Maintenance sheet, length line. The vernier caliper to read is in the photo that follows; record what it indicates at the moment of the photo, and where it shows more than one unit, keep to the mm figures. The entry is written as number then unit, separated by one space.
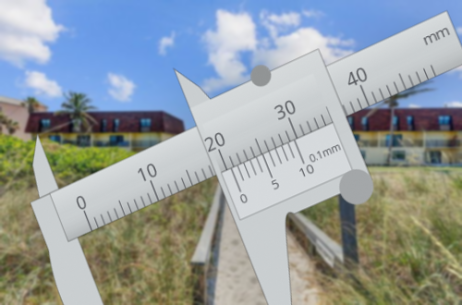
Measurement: 20.6 mm
